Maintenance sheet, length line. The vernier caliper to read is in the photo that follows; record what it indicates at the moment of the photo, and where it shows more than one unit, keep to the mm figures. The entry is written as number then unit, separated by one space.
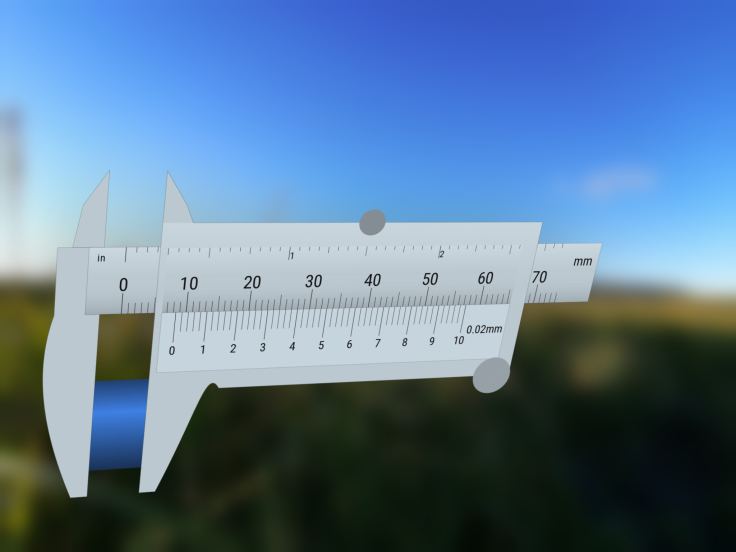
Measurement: 8.4 mm
